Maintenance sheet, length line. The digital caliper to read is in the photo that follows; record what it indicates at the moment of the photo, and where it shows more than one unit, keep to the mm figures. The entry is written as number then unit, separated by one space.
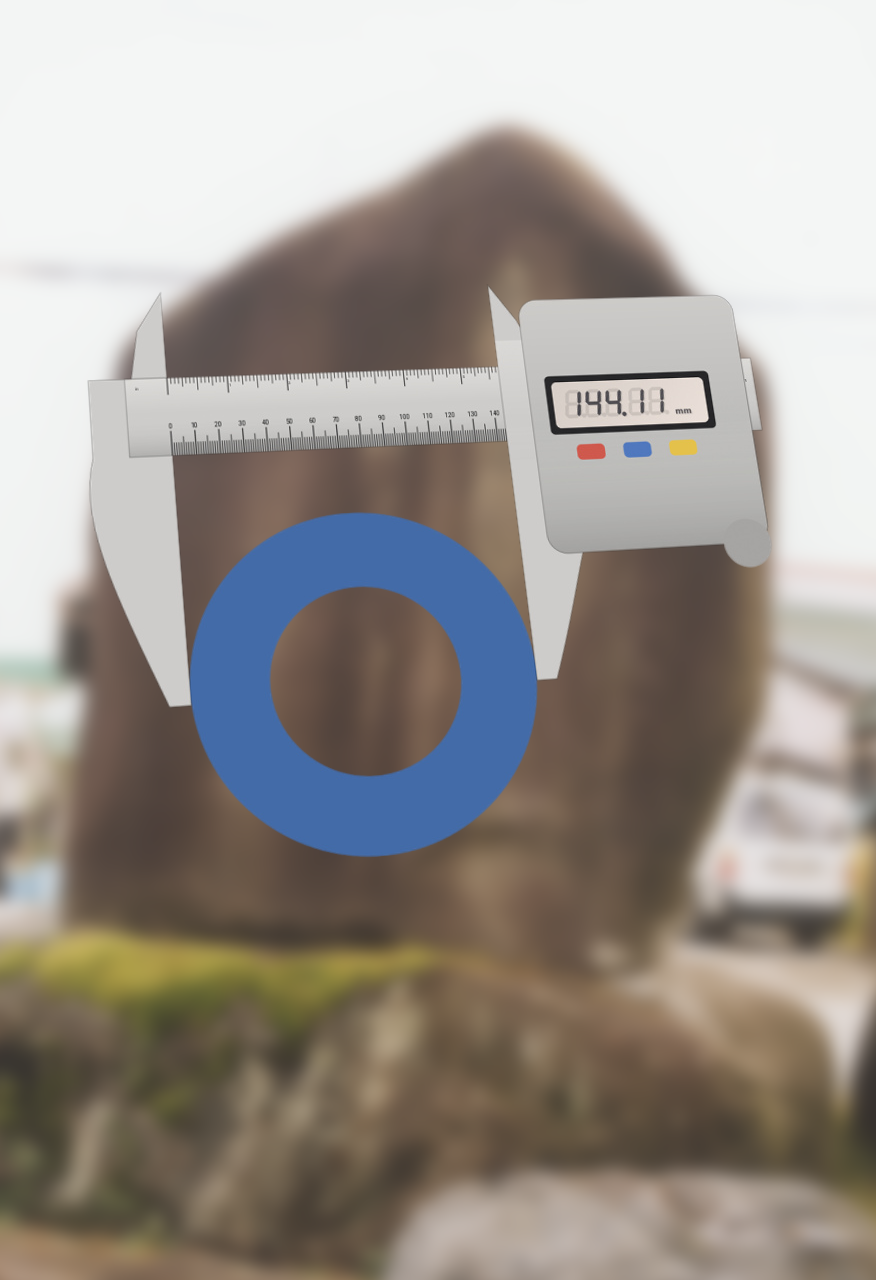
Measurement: 144.11 mm
